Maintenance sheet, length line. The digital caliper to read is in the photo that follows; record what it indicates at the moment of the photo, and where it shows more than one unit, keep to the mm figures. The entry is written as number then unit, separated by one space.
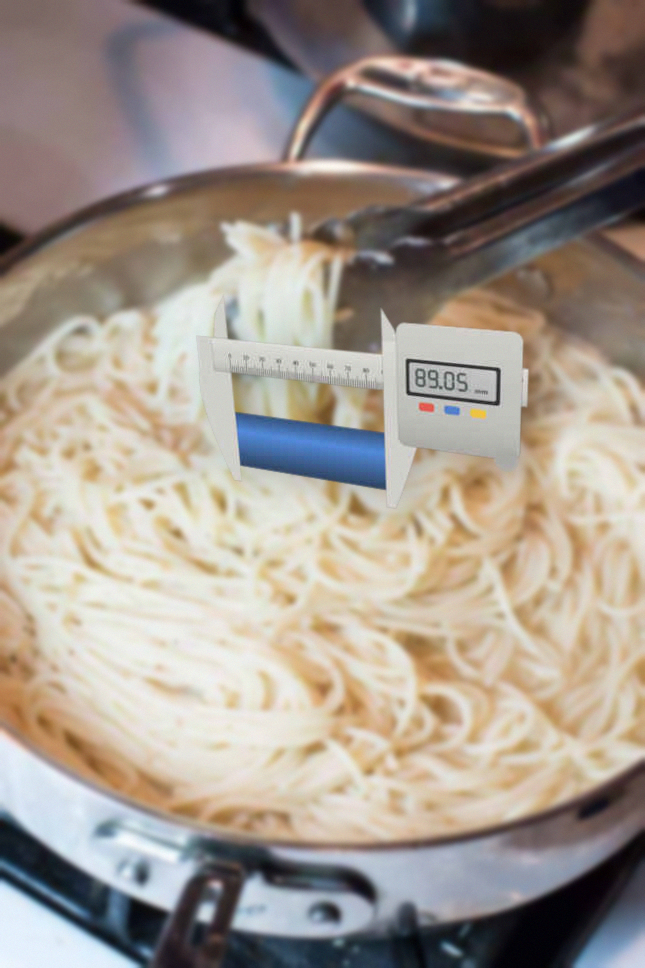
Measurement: 89.05 mm
